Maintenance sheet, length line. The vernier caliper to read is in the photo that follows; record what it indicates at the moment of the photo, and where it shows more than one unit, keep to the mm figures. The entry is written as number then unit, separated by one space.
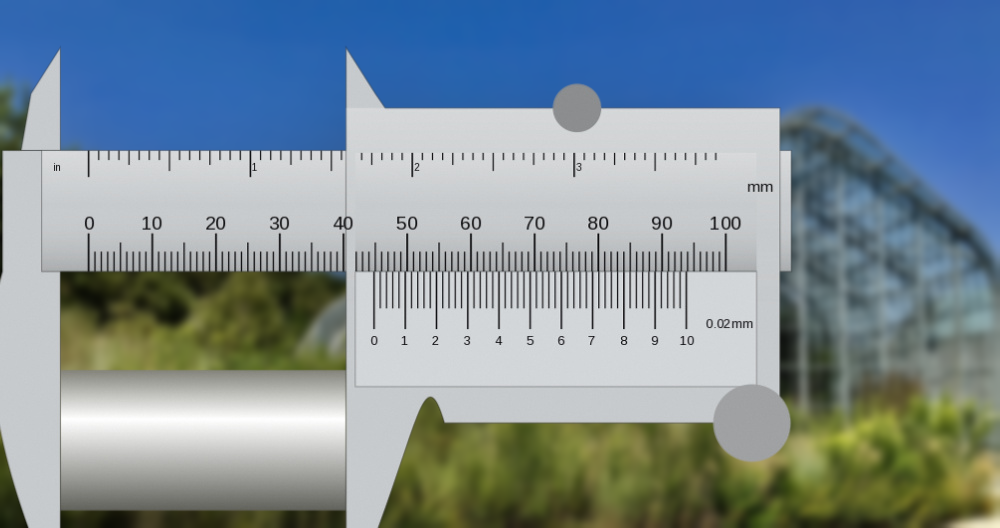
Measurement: 44.8 mm
